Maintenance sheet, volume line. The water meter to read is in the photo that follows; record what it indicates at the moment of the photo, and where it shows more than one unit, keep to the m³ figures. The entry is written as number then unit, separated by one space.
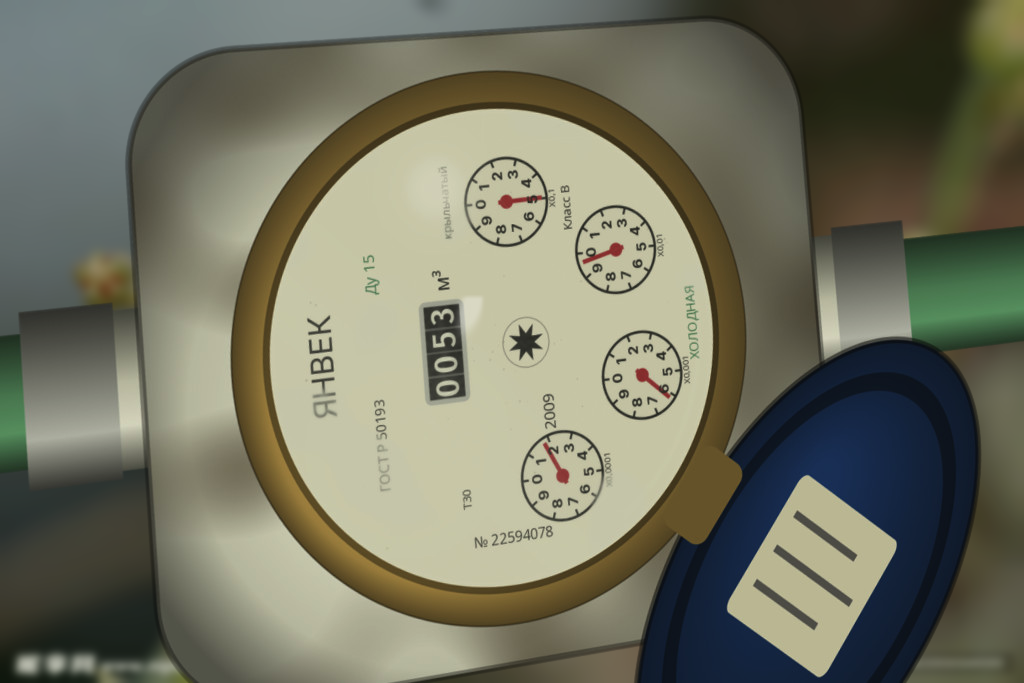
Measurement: 53.4961 m³
